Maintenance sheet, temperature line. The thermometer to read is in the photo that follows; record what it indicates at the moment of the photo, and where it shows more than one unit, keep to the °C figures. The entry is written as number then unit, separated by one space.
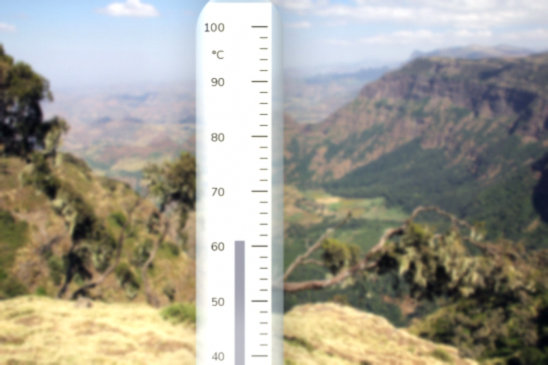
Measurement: 61 °C
